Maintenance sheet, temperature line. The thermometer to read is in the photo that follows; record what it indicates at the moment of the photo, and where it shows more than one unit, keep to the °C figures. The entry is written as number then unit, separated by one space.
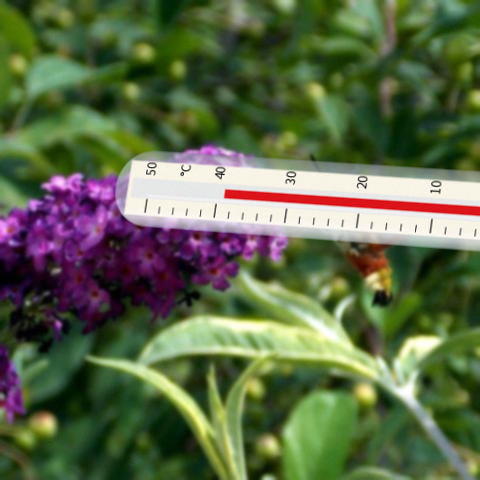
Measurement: 39 °C
